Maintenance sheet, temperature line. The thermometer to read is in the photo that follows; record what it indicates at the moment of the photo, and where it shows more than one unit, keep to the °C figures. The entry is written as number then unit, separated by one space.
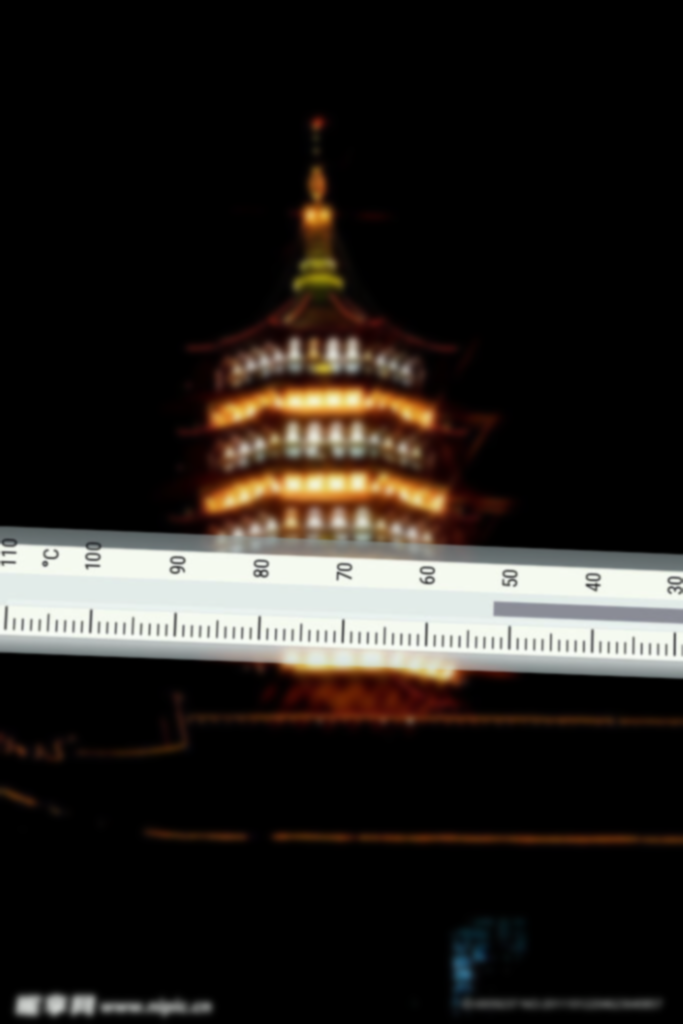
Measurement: 52 °C
